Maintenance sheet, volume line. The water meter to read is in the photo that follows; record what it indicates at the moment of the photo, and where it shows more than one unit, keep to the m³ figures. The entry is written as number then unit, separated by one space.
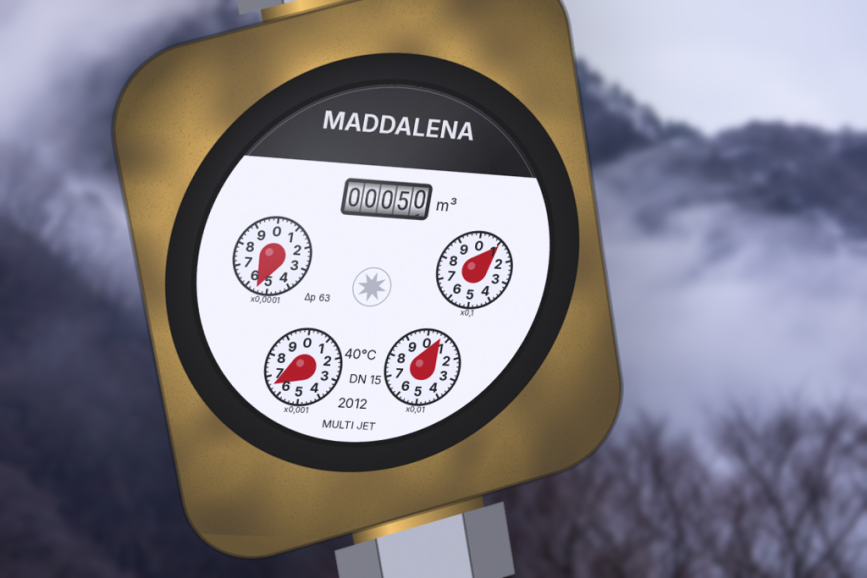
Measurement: 50.1065 m³
